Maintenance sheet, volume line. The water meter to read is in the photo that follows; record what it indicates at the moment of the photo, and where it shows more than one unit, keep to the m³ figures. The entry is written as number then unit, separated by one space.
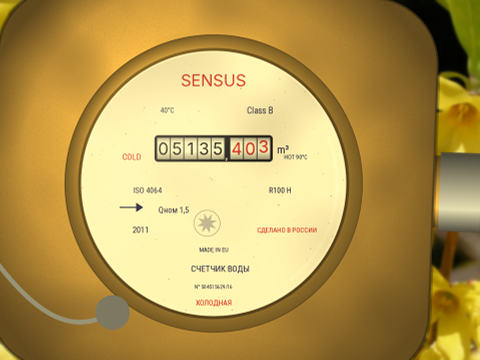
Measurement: 5135.403 m³
